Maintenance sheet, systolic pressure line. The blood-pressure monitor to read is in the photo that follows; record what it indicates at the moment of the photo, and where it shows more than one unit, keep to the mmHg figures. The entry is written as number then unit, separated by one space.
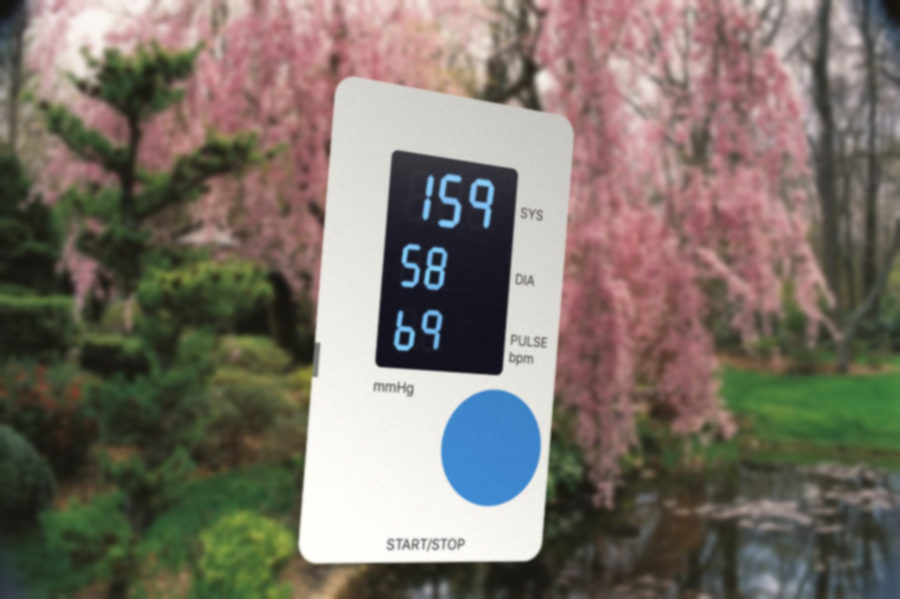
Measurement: 159 mmHg
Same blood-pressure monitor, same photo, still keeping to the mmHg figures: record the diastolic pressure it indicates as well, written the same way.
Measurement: 58 mmHg
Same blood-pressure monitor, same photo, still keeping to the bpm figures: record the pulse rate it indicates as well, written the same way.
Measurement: 69 bpm
